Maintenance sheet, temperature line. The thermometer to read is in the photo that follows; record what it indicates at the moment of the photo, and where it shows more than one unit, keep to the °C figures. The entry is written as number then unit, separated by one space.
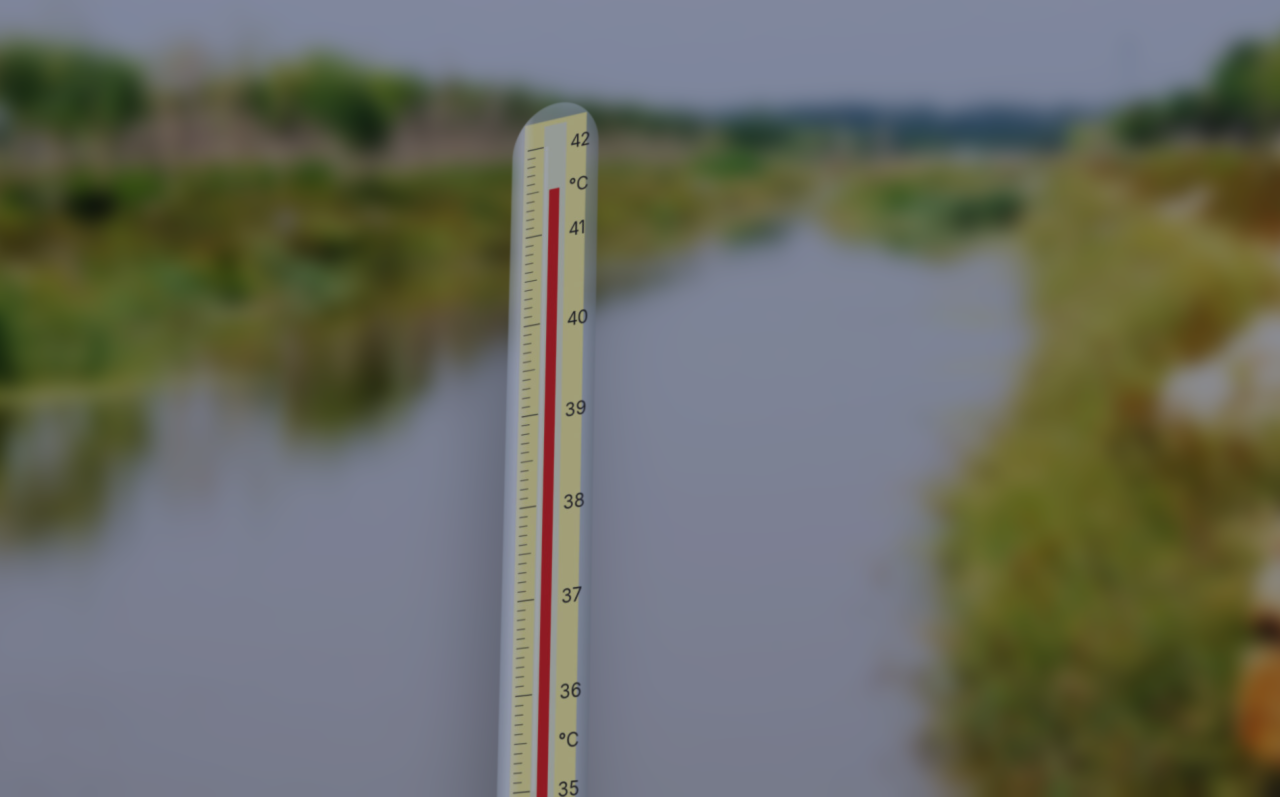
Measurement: 41.5 °C
